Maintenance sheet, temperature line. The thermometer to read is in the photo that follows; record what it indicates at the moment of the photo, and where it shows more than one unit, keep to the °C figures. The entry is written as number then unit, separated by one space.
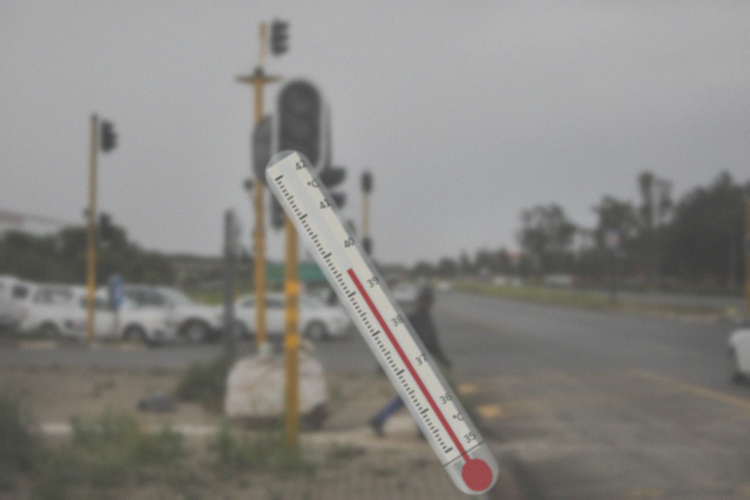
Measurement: 39.5 °C
